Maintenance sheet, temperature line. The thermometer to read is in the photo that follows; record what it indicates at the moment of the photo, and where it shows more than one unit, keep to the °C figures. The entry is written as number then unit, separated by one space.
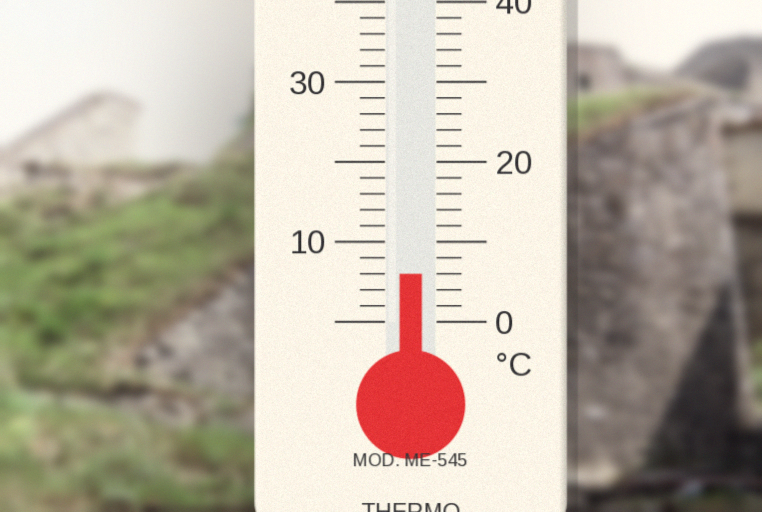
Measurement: 6 °C
